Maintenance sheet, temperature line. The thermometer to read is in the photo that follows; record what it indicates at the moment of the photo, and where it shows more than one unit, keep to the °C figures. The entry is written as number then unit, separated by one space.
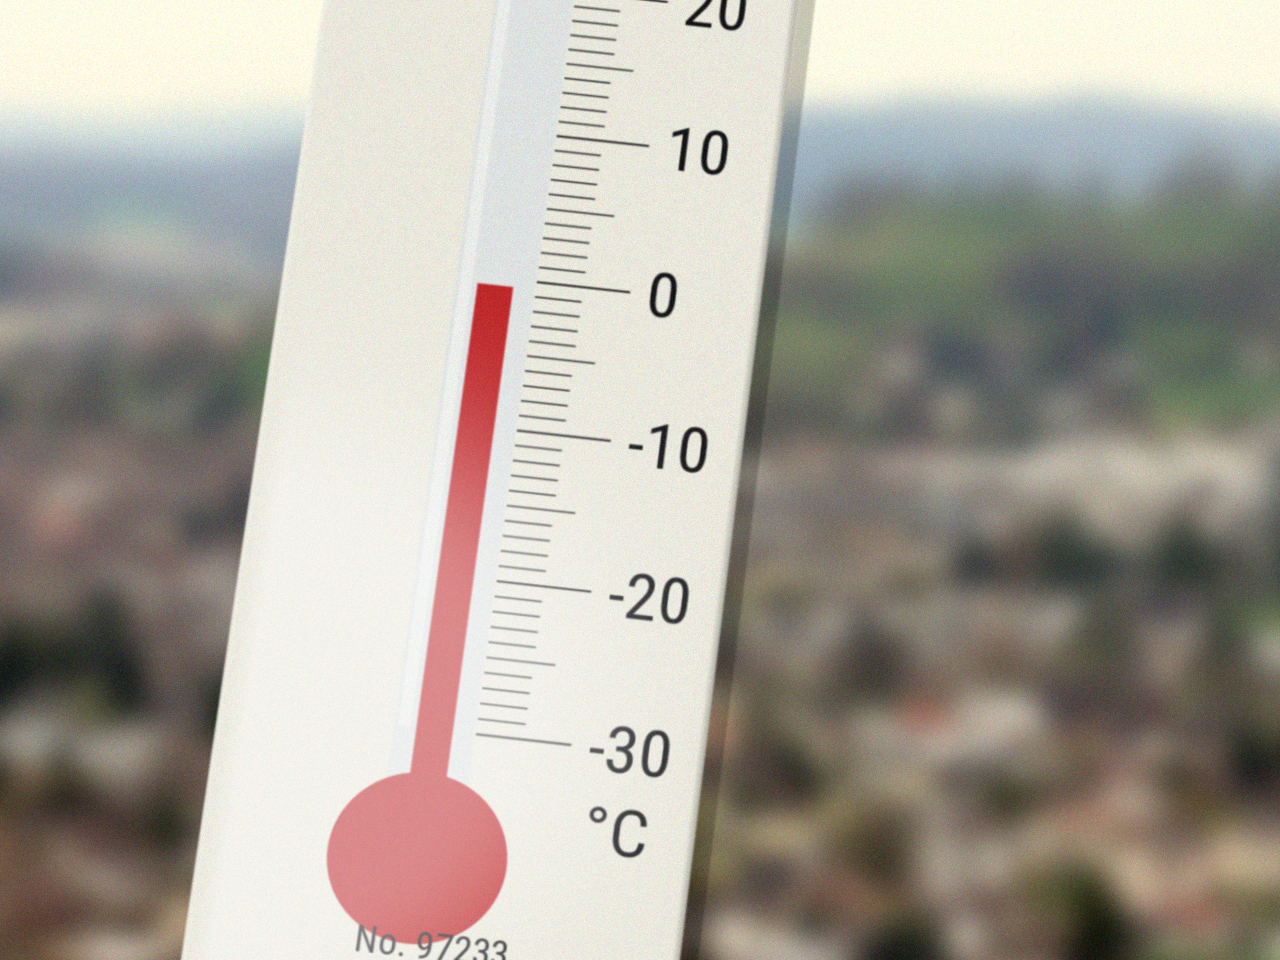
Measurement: -0.5 °C
